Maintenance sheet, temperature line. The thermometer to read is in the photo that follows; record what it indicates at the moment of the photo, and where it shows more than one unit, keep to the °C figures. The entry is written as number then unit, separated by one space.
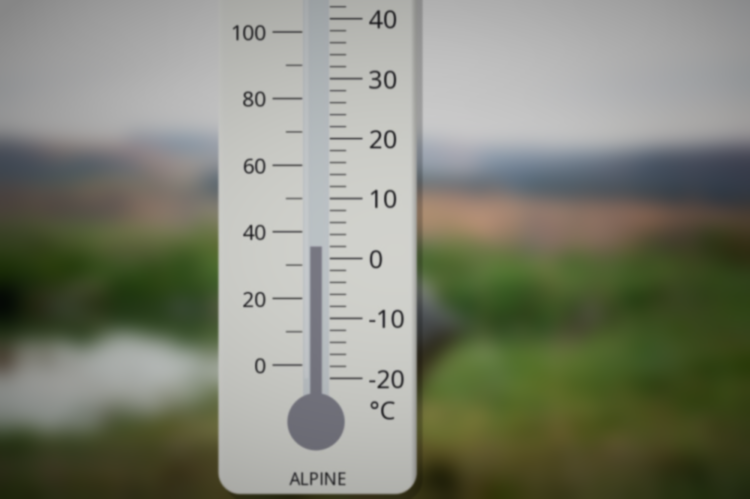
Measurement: 2 °C
